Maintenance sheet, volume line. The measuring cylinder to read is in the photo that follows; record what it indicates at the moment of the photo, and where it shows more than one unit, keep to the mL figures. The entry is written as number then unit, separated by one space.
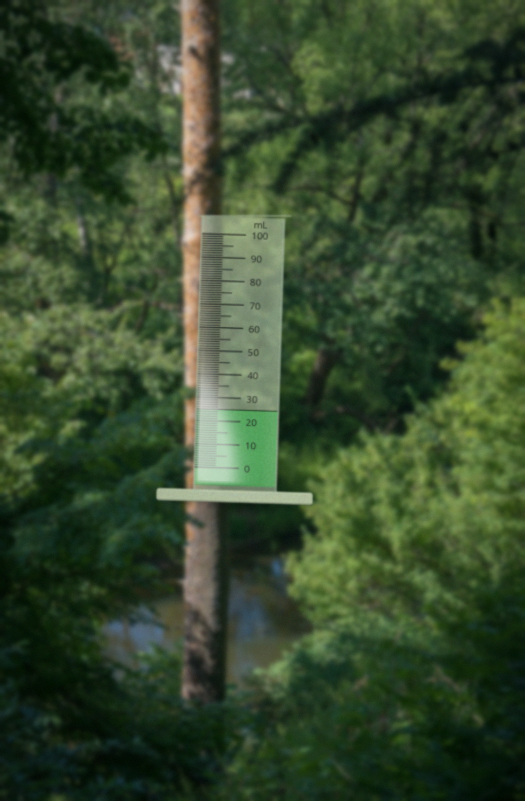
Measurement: 25 mL
